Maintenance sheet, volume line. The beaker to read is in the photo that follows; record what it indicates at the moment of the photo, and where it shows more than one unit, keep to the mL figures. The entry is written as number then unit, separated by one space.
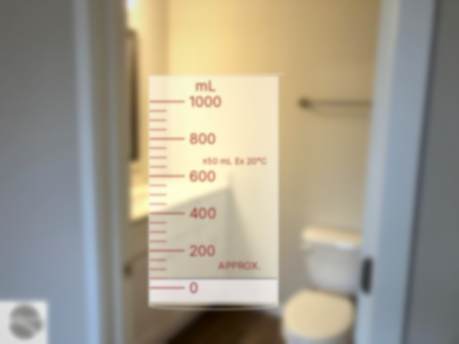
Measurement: 50 mL
